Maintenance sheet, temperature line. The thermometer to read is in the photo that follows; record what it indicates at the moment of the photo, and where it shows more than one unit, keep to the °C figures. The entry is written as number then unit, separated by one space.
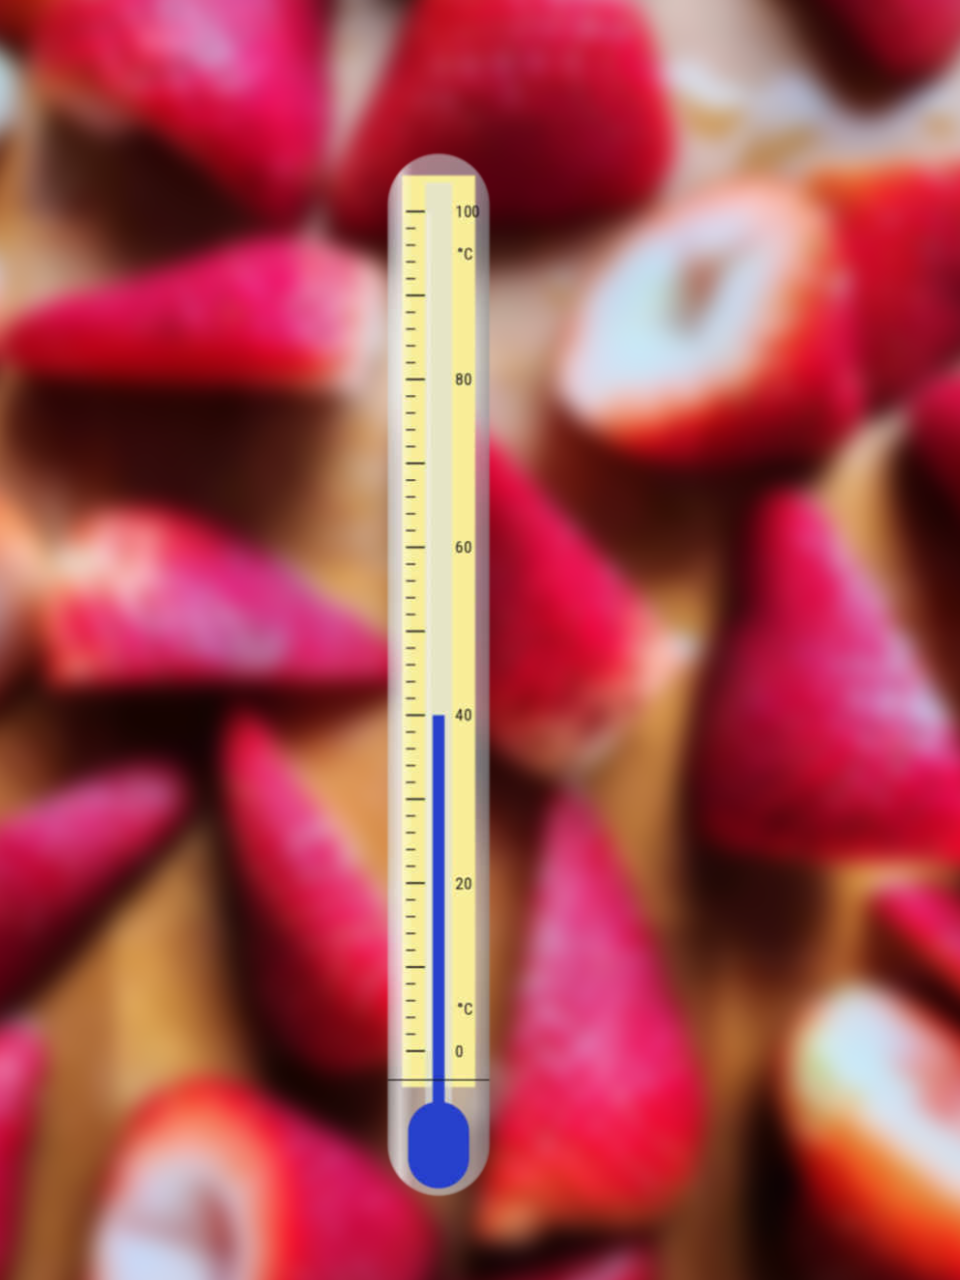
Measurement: 40 °C
